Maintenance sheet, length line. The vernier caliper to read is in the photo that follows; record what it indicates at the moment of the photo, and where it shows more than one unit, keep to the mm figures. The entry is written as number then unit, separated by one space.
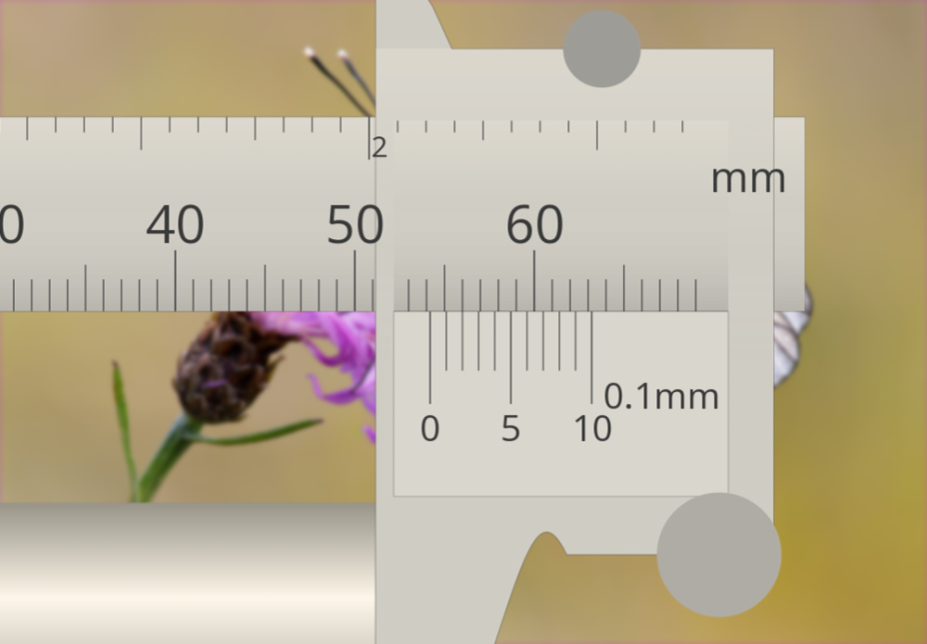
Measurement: 54.2 mm
